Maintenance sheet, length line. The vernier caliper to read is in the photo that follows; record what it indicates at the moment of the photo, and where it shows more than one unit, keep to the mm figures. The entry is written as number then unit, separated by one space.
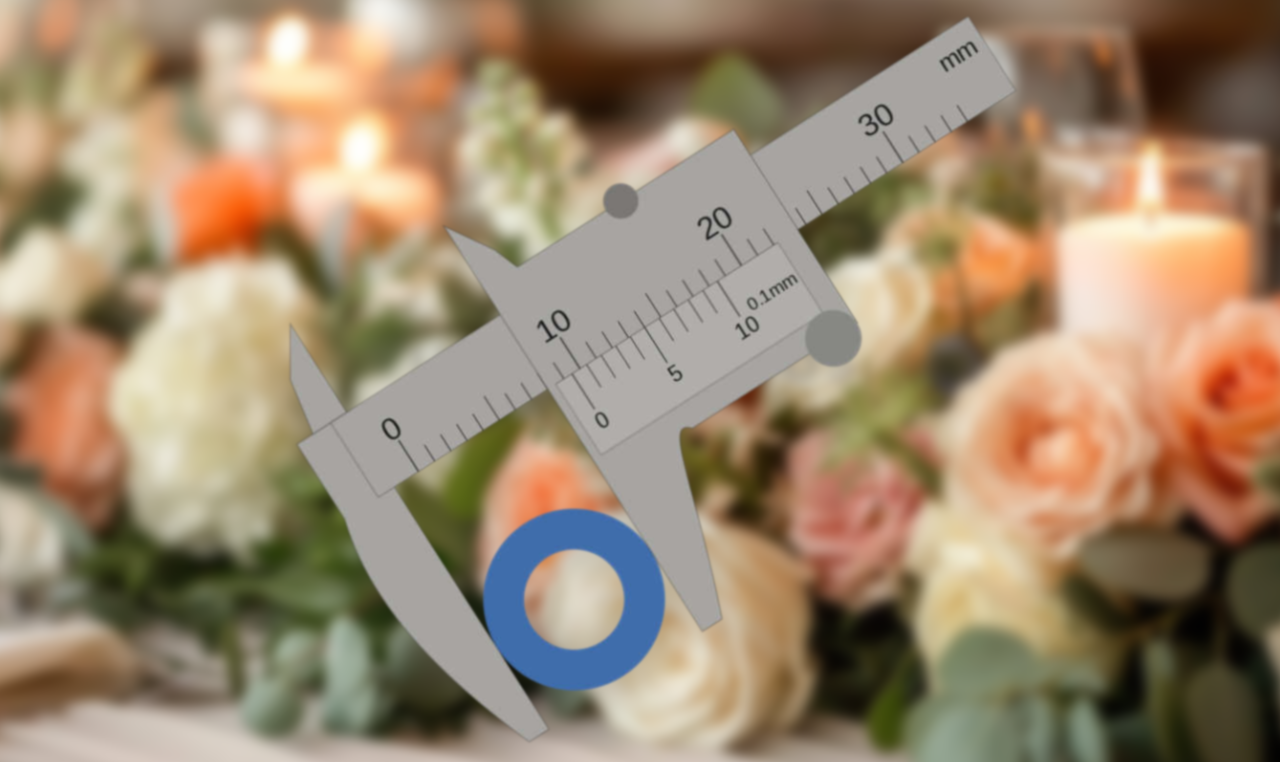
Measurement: 9.5 mm
